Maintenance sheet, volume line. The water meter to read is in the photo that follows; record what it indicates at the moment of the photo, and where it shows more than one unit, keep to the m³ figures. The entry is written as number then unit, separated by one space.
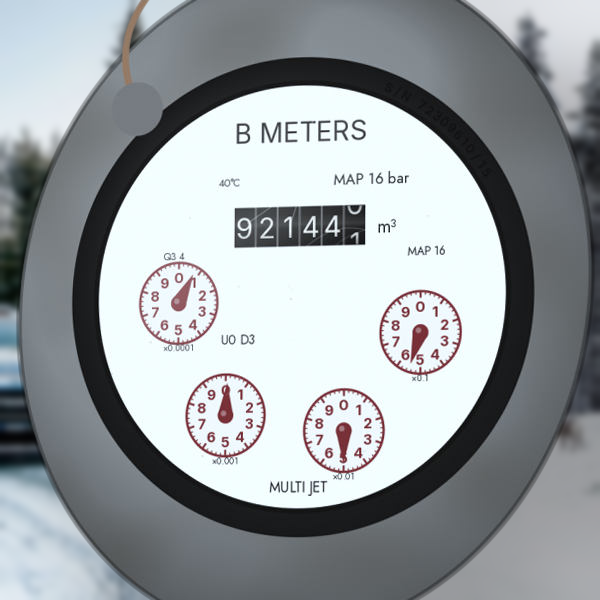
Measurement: 921440.5500 m³
